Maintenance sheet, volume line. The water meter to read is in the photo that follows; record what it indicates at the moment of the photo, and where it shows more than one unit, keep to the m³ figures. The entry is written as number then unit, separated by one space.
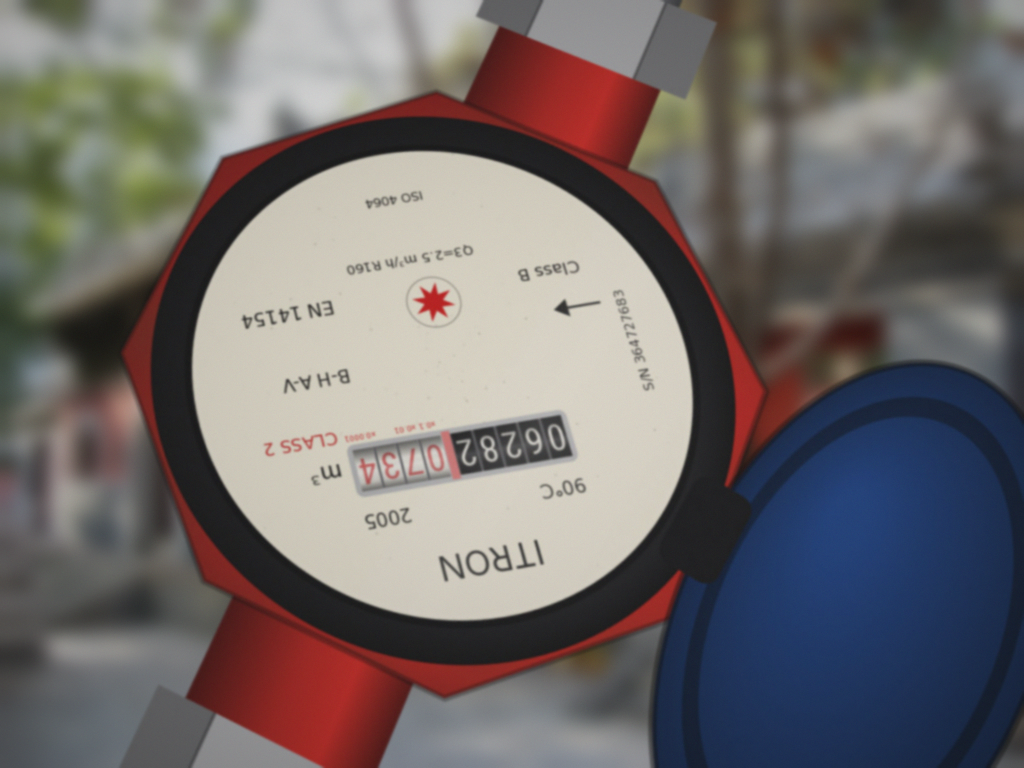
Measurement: 6282.0734 m³
